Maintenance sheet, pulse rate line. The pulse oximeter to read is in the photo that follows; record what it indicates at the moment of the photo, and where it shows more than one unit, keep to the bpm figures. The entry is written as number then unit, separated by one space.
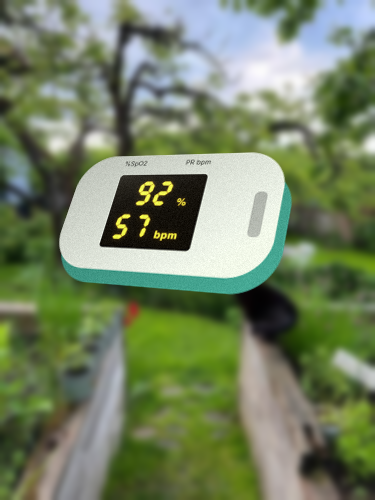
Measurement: 57 bpm
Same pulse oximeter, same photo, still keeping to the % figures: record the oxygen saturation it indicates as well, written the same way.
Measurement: 92 %
